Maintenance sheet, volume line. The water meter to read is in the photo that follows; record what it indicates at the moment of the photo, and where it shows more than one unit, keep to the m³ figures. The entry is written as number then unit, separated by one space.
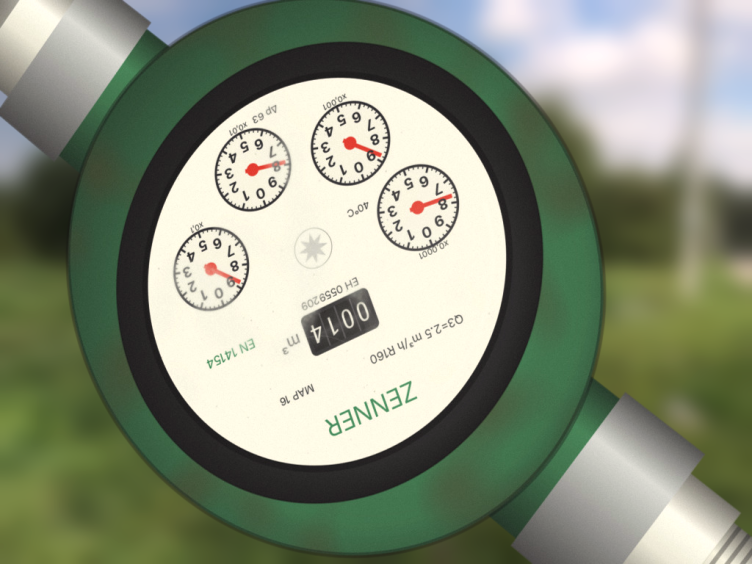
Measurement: 14.8787 m³
